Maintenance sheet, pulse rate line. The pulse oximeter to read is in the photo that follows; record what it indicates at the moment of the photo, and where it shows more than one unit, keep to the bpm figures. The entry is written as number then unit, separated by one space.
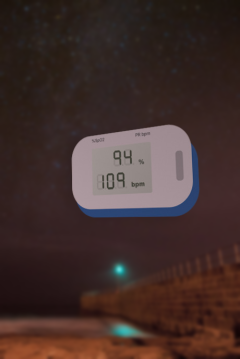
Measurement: 109 bpm
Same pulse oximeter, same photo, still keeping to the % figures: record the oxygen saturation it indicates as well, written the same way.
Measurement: 94 %
